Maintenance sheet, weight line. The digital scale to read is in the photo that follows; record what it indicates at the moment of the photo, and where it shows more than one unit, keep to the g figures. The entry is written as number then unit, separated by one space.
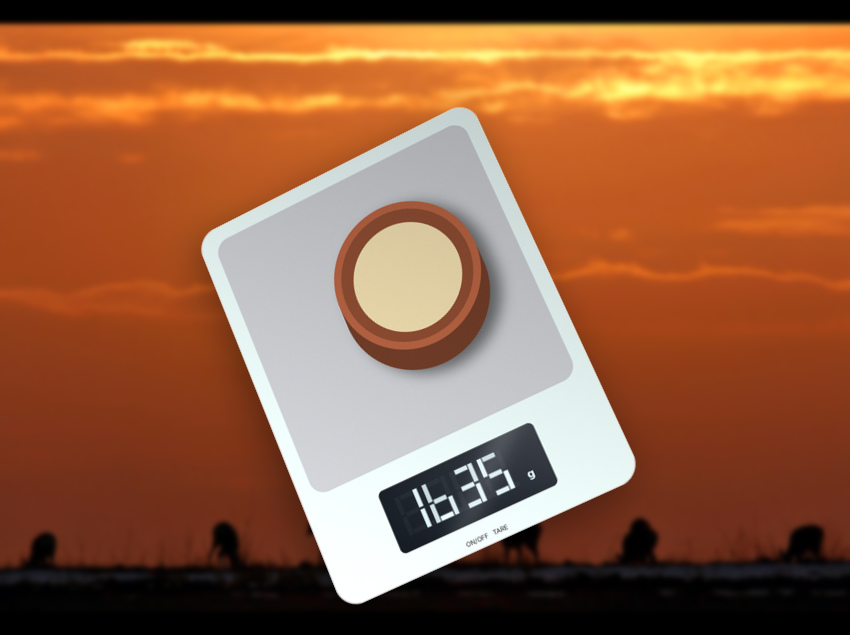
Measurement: 1635 g
